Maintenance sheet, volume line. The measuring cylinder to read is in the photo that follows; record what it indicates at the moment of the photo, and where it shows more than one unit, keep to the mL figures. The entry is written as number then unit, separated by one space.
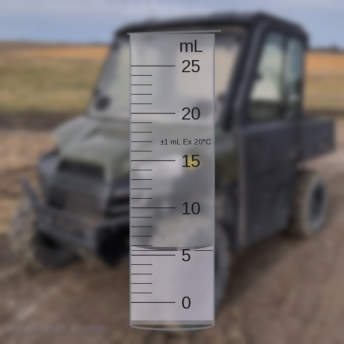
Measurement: 5.5 mL
